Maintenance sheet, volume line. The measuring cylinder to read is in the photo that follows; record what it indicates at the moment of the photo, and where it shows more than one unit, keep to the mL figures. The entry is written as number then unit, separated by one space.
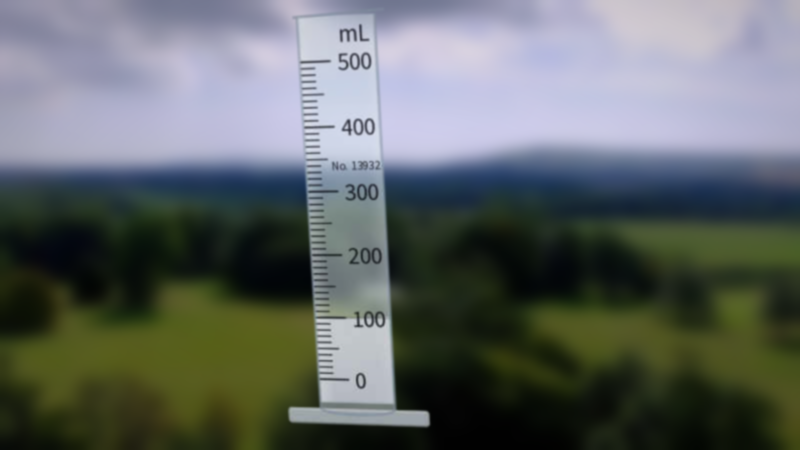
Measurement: 100 mL
